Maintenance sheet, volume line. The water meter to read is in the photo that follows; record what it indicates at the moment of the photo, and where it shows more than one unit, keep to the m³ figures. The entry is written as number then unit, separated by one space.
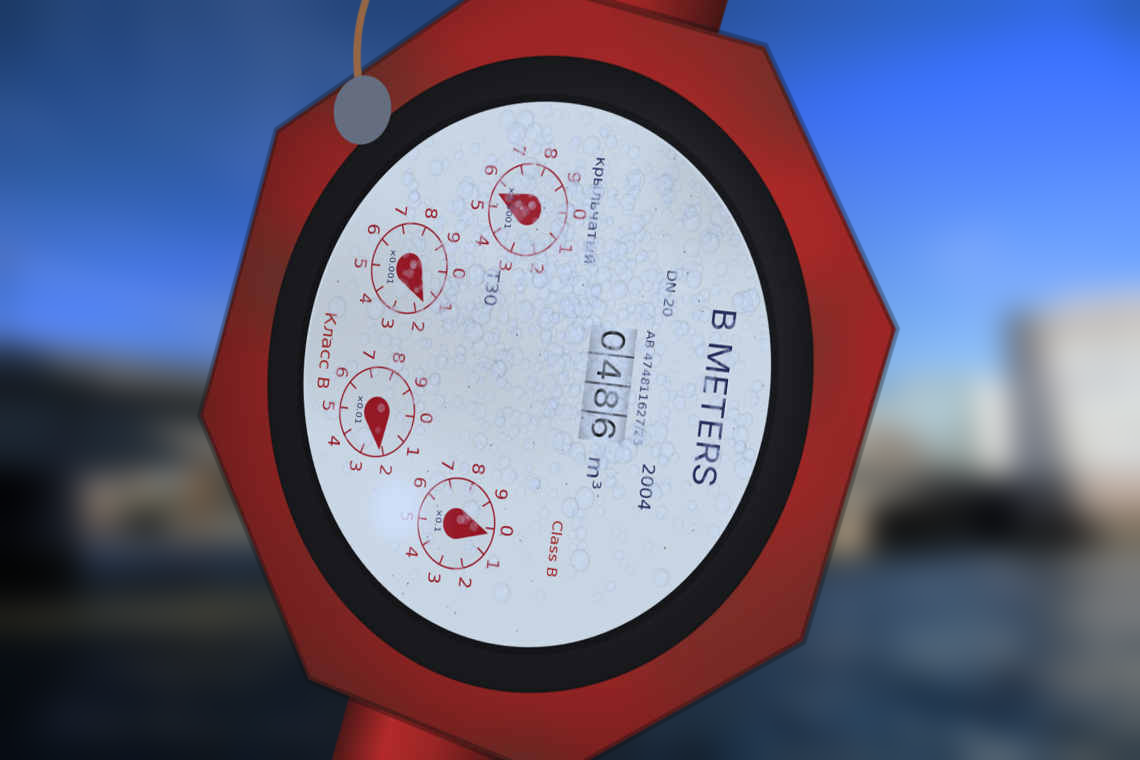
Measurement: 486.0215 m³
